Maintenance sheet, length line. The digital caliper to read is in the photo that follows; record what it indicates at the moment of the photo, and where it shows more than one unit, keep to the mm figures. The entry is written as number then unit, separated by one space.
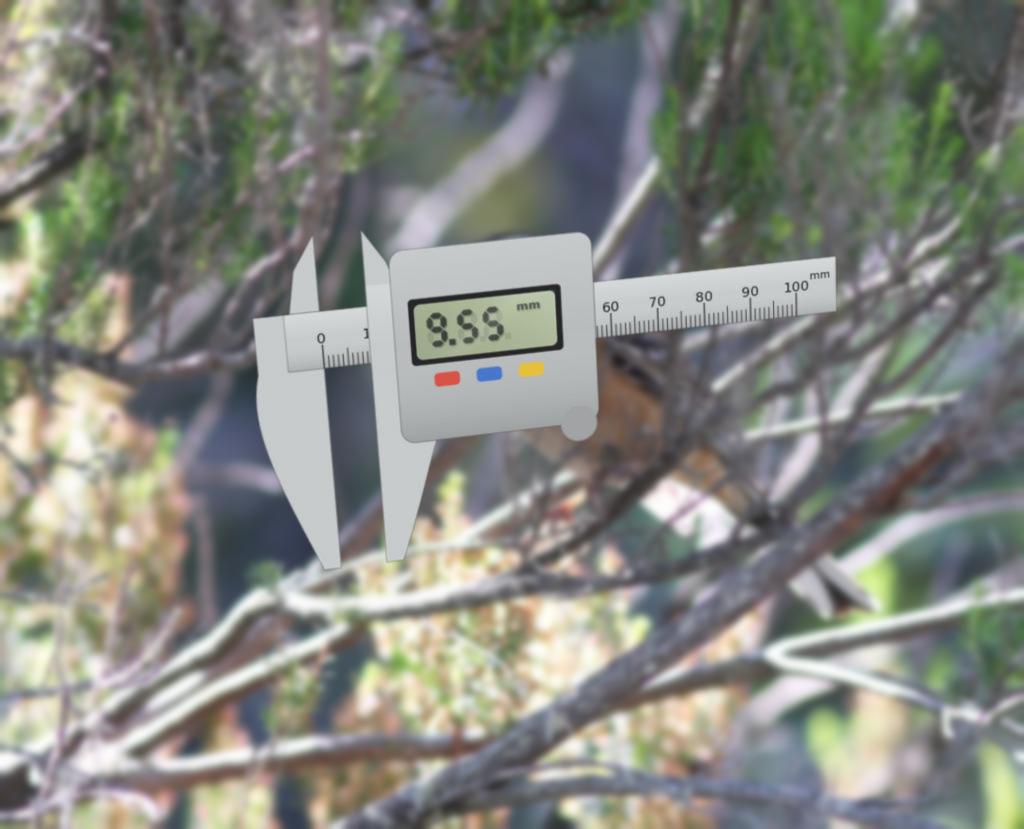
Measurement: 9.55 mm
